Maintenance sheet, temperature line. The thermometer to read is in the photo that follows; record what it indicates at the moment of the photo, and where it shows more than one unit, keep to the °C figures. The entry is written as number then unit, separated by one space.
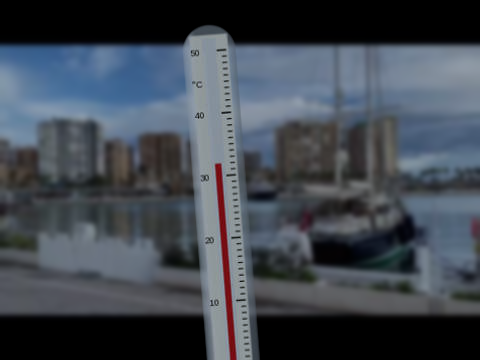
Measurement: 32 °C
